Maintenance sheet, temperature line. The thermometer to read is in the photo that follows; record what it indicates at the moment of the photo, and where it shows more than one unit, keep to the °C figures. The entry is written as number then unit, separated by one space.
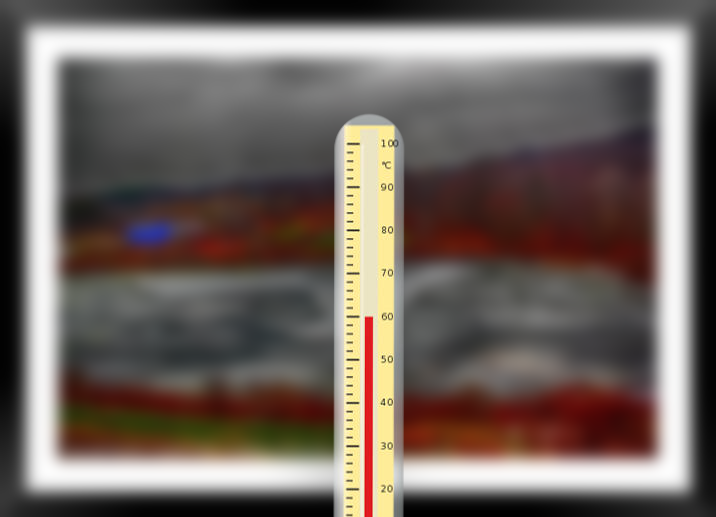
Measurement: 60 °C
